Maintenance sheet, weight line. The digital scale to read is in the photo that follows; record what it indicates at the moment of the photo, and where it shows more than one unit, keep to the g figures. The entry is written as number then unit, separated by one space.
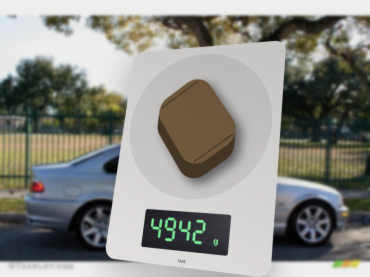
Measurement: 4942 g
